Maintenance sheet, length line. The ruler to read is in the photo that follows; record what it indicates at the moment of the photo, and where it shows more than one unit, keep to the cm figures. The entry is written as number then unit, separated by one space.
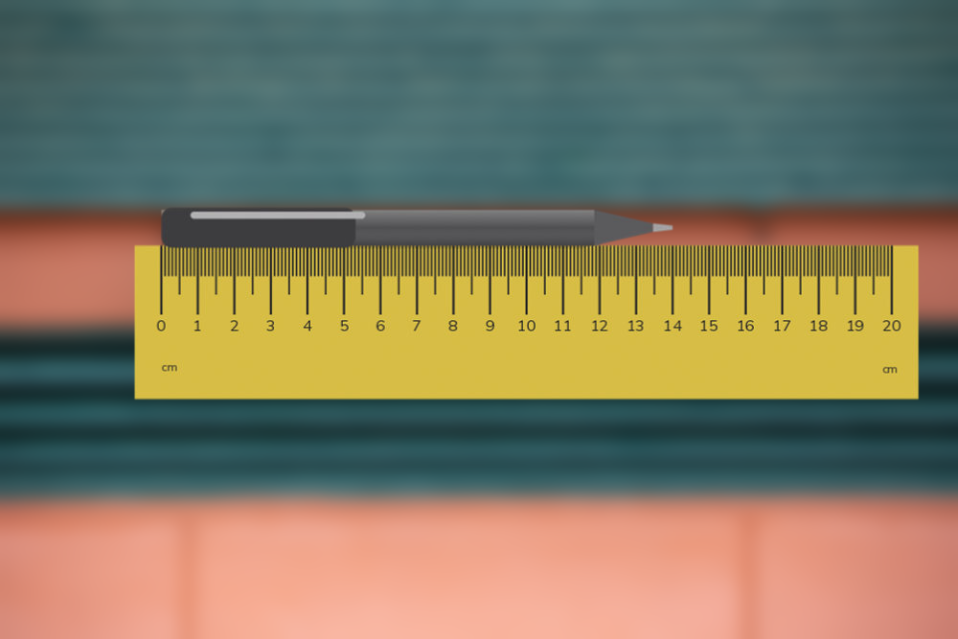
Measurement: 14 cm
